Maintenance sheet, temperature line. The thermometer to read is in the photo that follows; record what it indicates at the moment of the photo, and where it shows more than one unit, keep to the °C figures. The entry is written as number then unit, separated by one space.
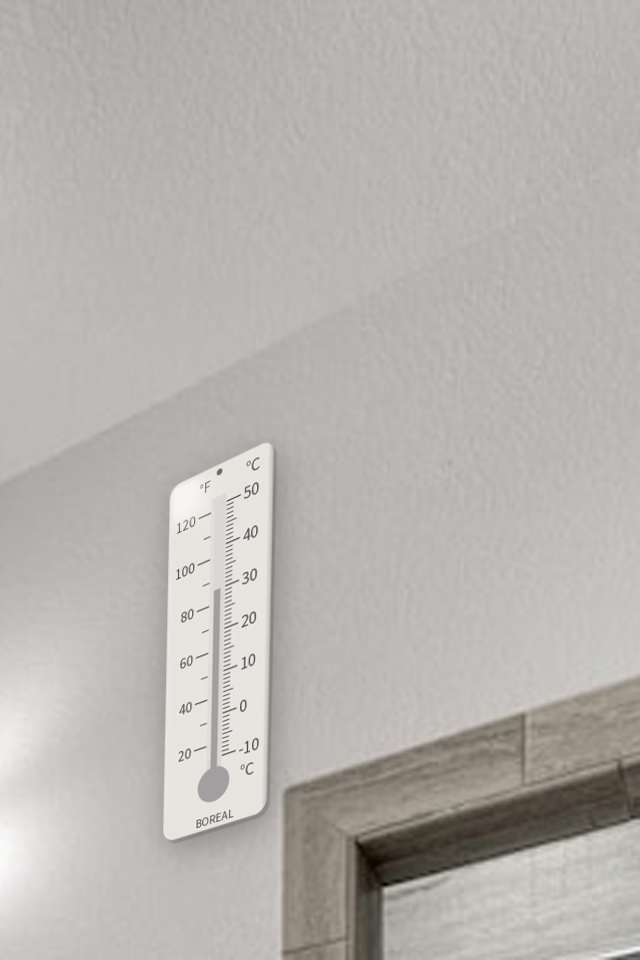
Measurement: 30 °C
